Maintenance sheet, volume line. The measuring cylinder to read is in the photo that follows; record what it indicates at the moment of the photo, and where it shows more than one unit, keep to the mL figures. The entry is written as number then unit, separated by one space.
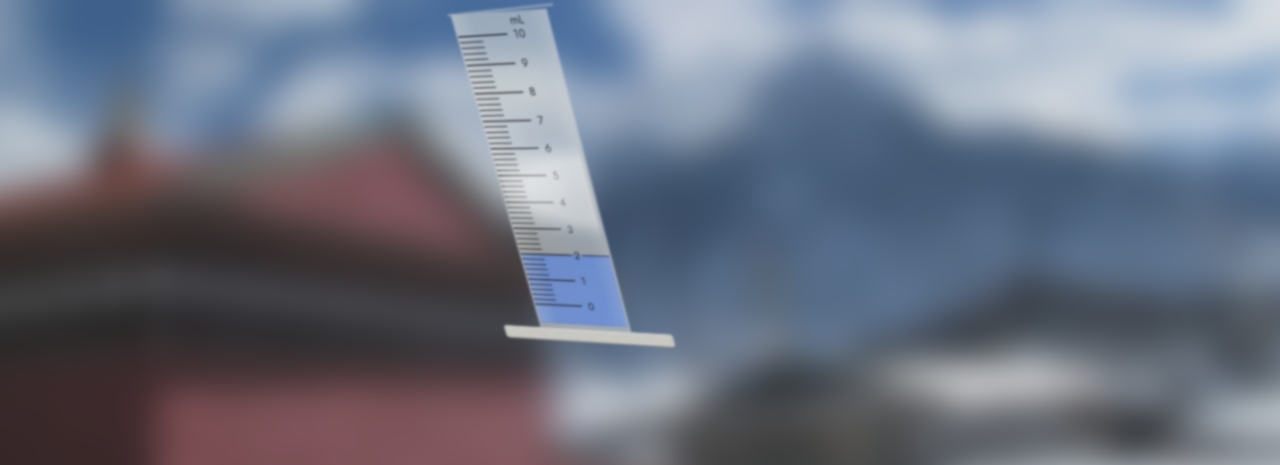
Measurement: 2 mL
